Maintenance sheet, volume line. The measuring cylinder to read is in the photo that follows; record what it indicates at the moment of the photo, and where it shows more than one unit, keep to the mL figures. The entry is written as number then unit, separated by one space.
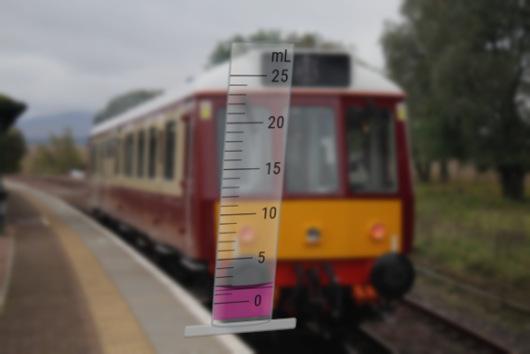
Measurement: 1.5 mL
